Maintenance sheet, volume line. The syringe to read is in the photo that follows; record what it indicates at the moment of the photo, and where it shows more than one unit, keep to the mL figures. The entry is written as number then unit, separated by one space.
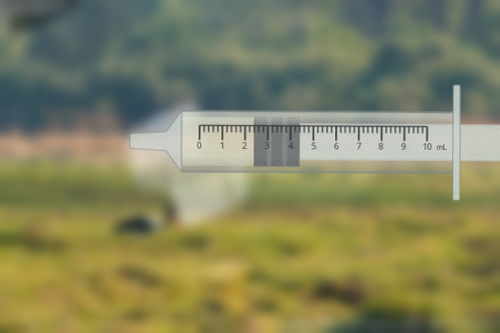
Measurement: 2.4 mL
